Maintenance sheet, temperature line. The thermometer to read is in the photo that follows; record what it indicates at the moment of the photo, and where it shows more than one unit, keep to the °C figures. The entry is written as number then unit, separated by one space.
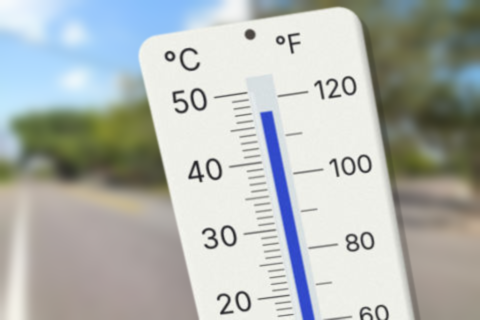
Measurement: 47 °C
